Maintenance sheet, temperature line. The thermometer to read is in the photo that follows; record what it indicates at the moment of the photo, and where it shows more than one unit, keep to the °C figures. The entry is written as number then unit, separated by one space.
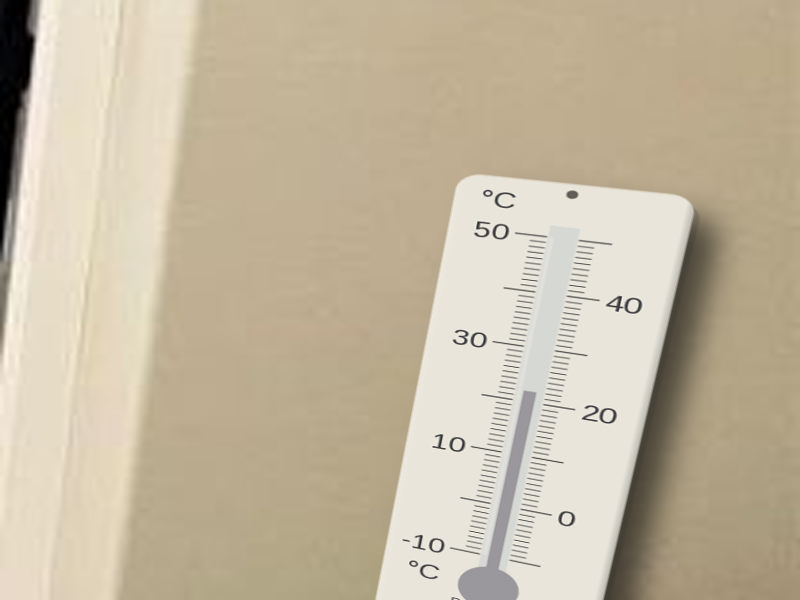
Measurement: 22 °C
